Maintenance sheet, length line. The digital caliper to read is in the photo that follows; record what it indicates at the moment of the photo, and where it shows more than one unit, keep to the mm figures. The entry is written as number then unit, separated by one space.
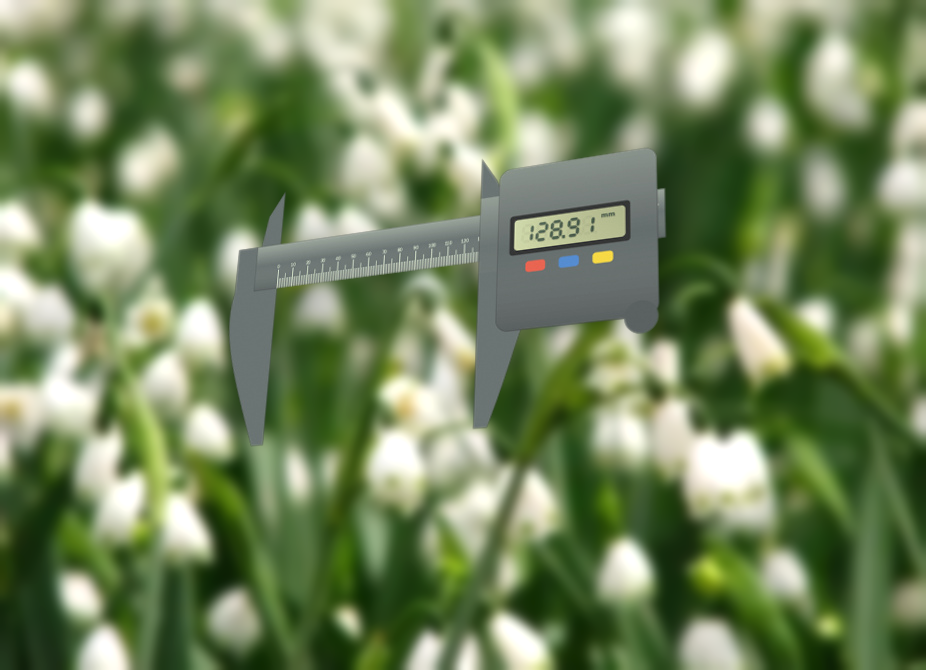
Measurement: 128.91 mm
